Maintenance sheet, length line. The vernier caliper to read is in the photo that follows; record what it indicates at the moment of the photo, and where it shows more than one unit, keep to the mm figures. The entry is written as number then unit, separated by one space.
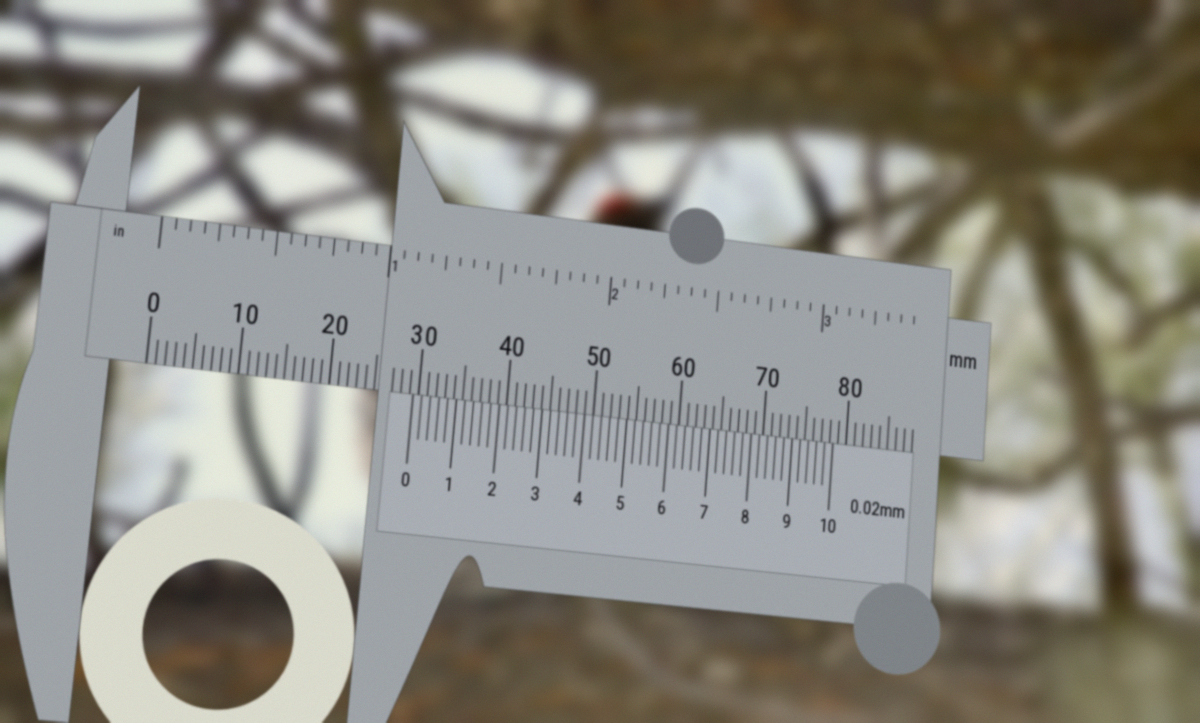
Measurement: 29.4 mm
